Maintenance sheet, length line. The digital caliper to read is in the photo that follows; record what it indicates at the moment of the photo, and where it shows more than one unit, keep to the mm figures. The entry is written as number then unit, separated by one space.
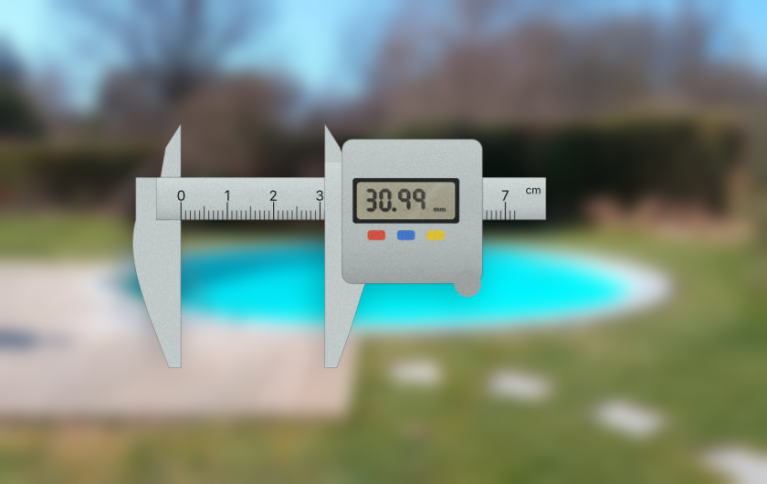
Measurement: 30.99 mm
